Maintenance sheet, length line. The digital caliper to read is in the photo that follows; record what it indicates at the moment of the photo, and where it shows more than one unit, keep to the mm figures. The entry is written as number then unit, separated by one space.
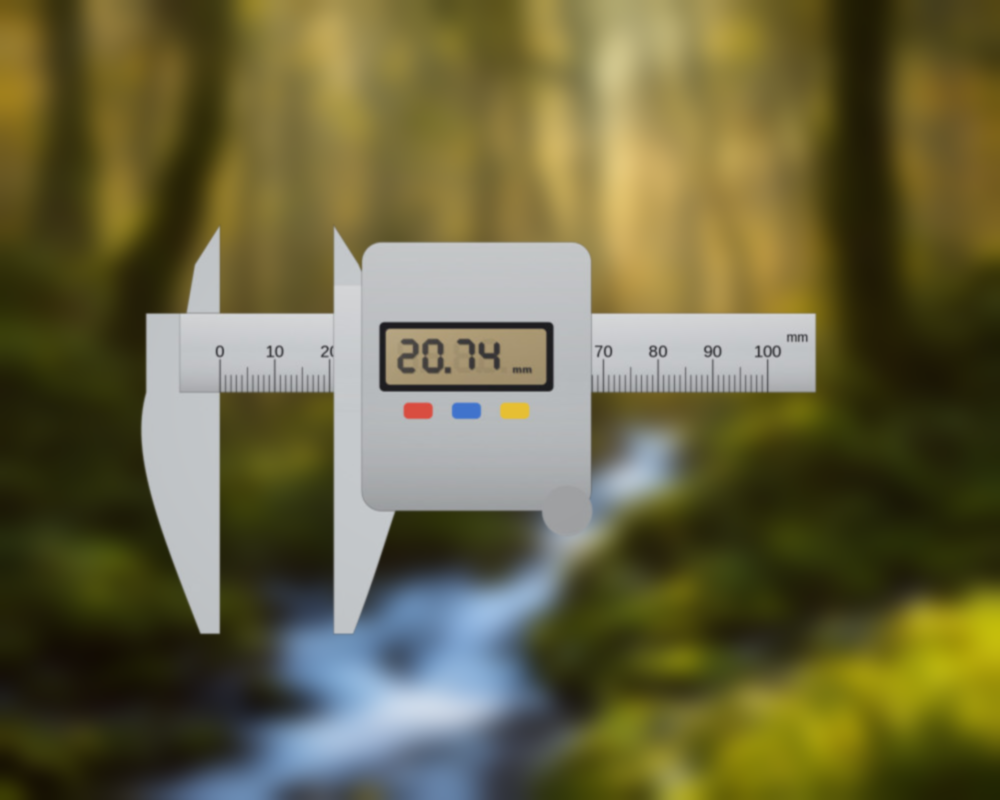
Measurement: 20.74 mm
